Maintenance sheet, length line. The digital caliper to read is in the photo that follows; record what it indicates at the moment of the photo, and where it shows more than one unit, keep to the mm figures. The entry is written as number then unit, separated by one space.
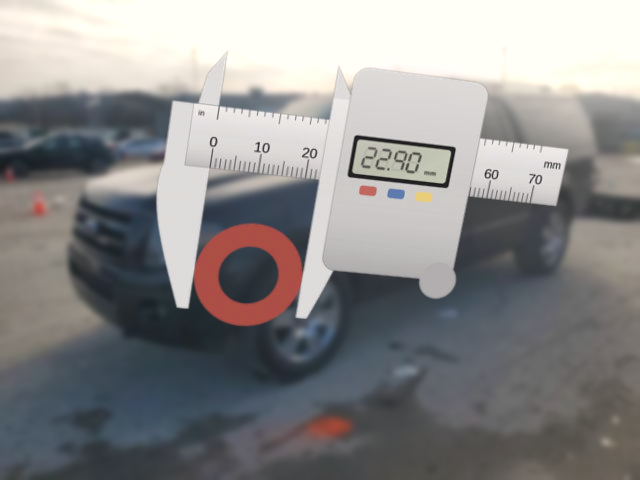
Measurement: 22.90 mm
